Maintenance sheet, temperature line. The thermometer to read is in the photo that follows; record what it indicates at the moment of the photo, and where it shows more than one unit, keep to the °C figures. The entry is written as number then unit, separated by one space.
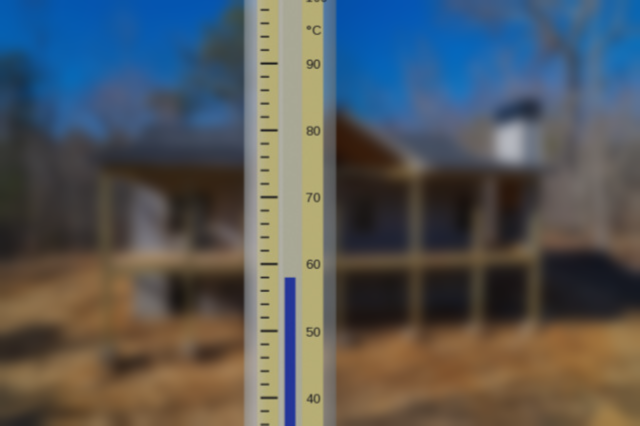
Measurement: 58 °C
